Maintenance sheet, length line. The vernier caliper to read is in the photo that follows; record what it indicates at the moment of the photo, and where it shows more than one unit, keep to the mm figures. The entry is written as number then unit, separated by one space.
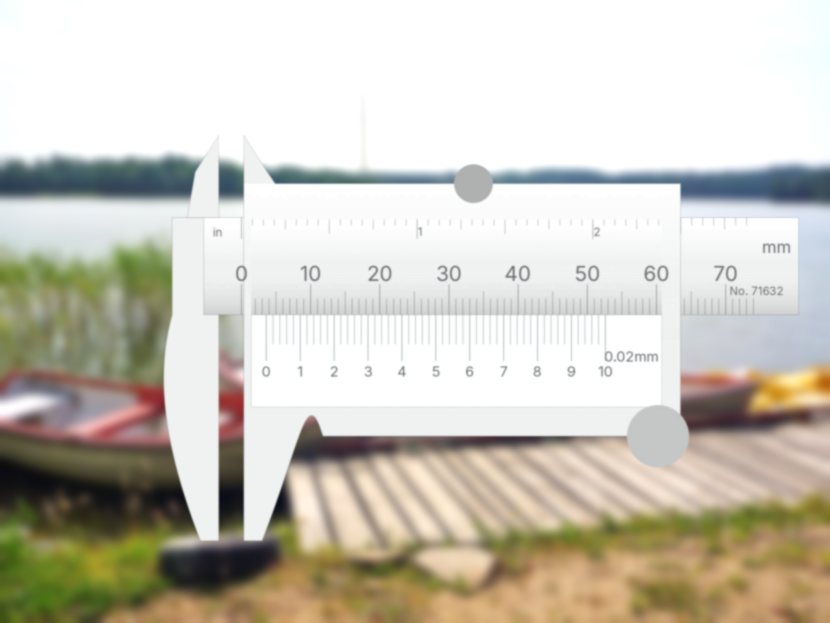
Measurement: 3.6 mm
